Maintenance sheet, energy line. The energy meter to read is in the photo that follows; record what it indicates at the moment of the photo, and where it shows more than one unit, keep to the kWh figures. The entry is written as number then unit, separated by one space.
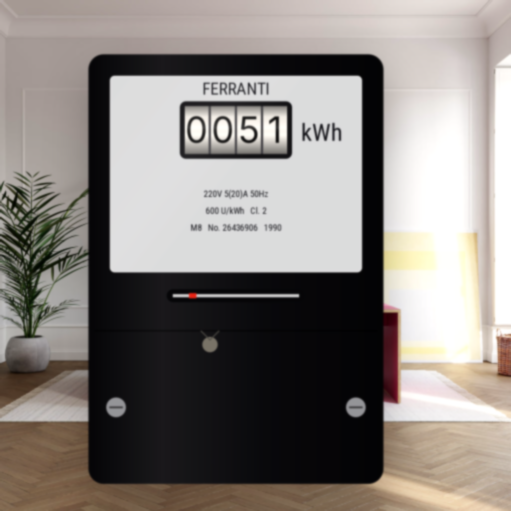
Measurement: 51 kWh
